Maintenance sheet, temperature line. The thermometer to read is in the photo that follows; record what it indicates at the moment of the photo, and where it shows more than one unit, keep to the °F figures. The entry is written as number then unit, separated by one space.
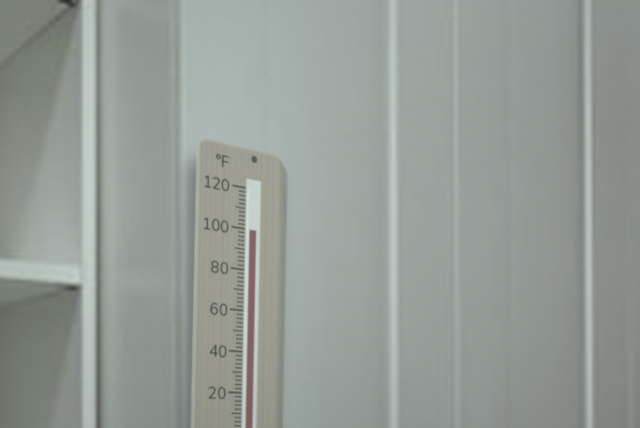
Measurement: 100 °F
